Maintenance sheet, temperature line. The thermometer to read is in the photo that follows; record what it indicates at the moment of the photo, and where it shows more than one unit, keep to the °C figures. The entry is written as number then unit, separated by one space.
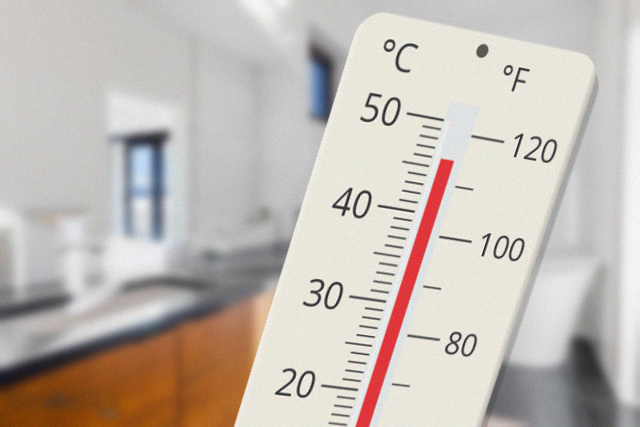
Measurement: 46 °C
